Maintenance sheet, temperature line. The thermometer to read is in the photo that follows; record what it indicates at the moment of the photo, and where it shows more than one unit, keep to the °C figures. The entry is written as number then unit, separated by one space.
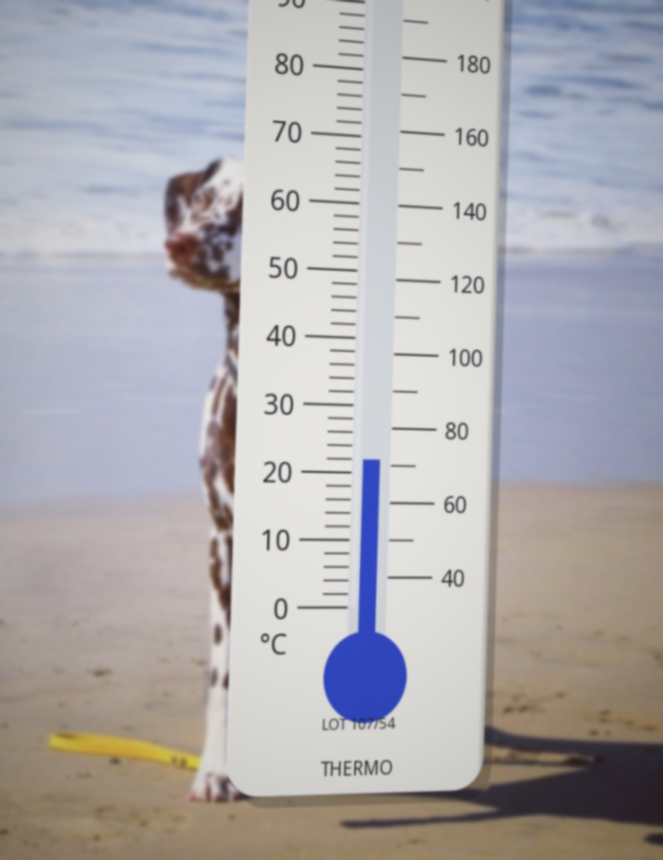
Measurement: 22 °C
